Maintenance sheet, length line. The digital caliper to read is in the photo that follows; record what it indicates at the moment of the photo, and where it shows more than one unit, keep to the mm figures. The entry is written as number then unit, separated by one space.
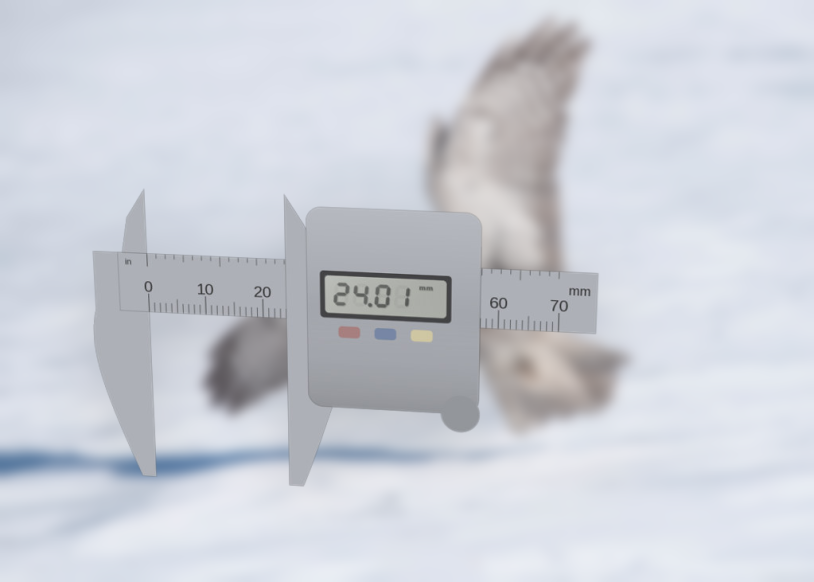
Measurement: 24.01 mm
